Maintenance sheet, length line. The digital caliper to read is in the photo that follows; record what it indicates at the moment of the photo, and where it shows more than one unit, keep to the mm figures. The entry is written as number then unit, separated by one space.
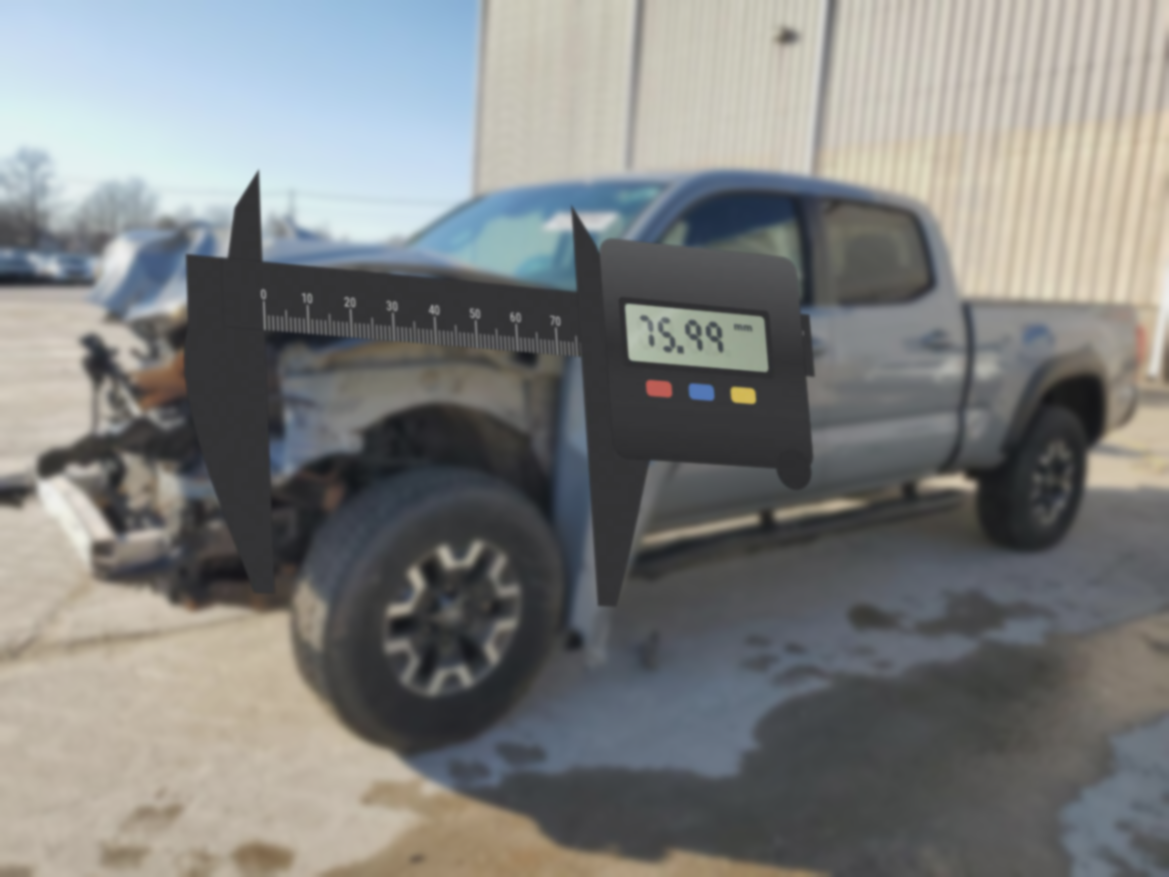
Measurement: 75.99 mm
